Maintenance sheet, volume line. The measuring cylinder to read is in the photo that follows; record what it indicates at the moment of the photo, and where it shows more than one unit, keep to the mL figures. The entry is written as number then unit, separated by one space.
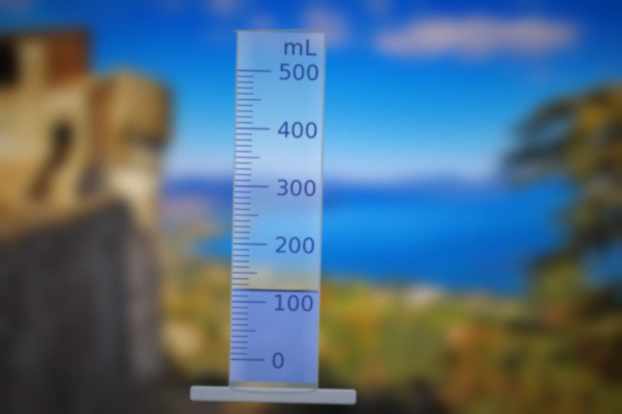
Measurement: 120 mL
